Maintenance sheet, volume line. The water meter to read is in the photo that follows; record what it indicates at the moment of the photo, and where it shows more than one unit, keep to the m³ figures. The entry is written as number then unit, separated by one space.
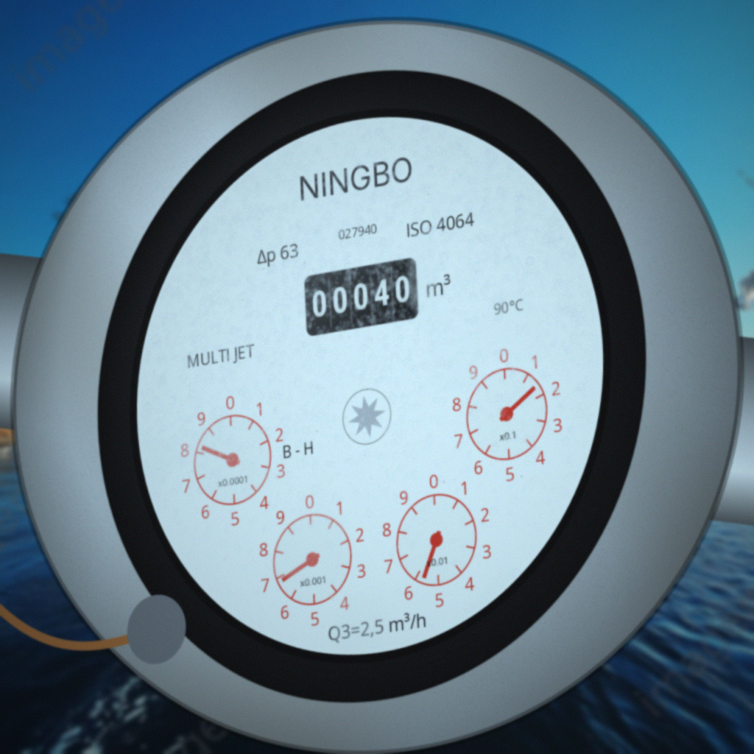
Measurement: 40.1568 m³
